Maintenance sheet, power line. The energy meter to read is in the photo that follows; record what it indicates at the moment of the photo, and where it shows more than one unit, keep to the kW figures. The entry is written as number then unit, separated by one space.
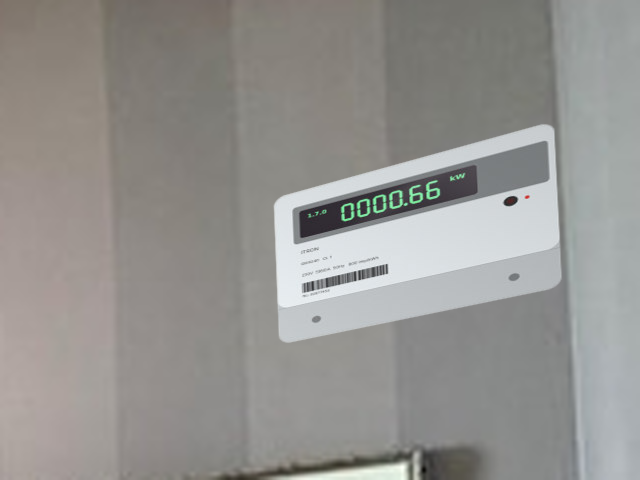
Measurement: 0.66 kW
